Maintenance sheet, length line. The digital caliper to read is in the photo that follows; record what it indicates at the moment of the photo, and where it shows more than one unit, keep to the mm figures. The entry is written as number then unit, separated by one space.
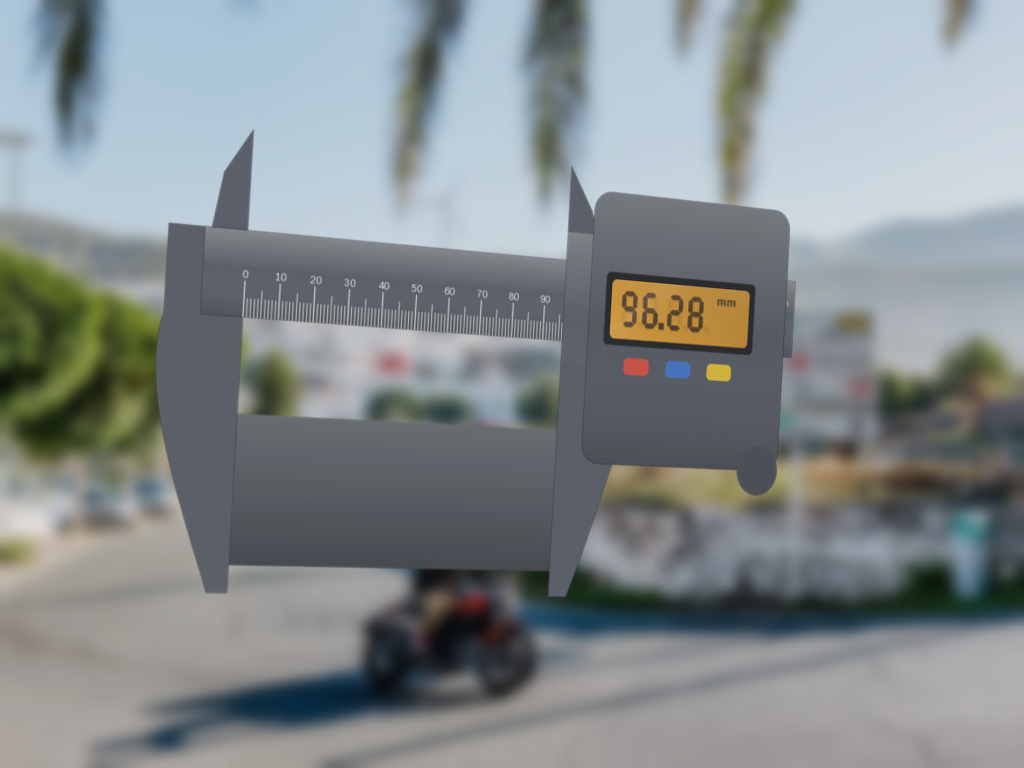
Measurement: 96.28 mm
